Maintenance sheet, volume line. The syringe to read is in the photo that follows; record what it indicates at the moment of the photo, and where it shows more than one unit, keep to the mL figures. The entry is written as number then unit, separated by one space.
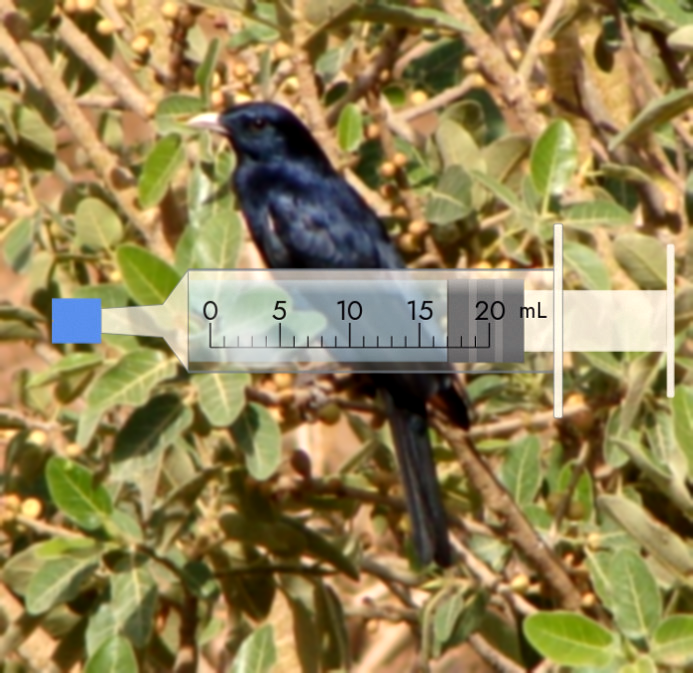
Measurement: 17 mL
